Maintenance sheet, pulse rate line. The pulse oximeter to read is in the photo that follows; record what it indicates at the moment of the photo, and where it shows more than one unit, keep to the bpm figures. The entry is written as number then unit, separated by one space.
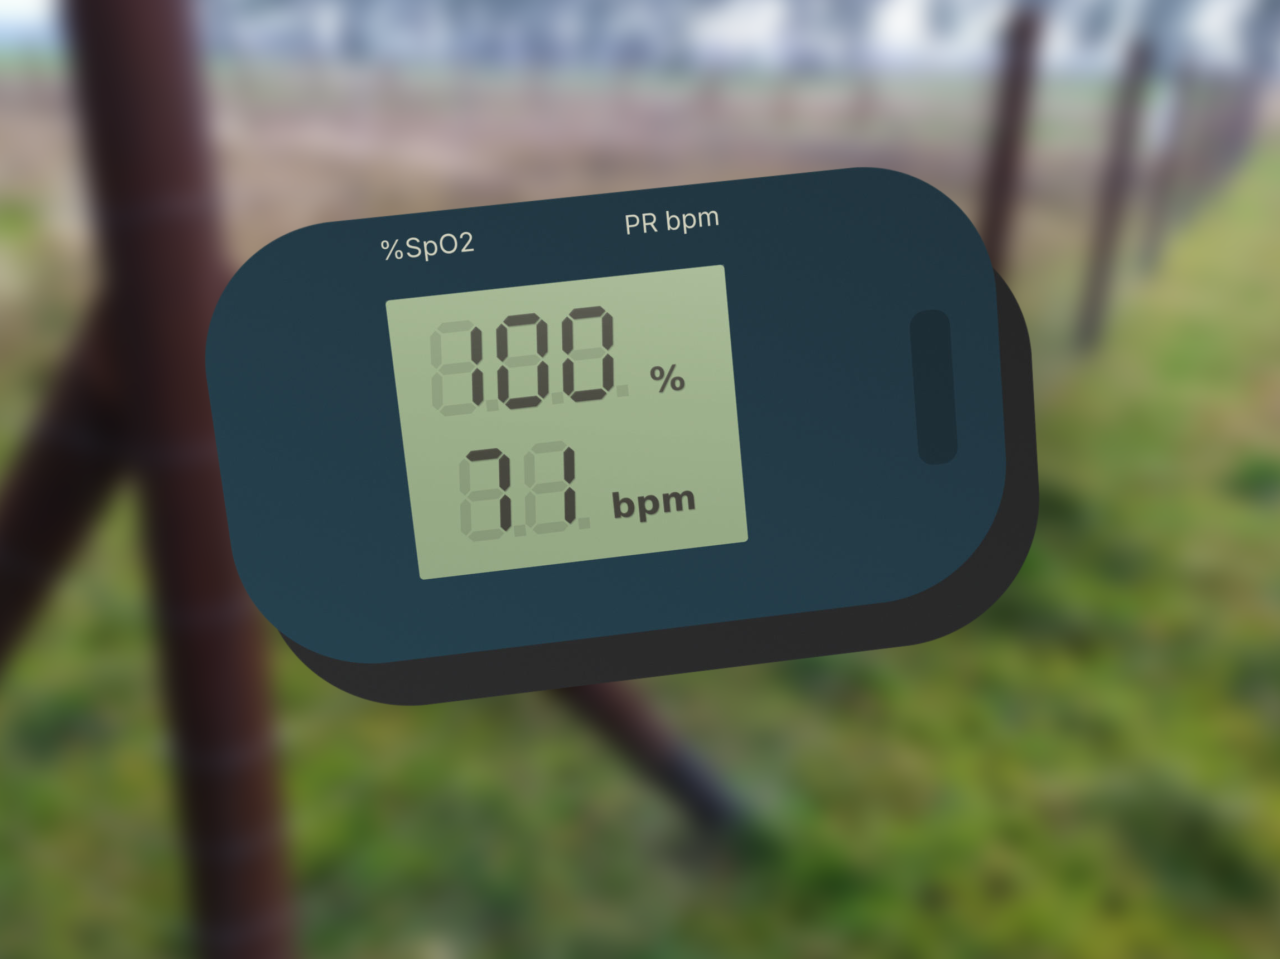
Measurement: 71 bpm
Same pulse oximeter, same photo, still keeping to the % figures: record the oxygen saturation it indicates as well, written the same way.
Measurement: 100 %
